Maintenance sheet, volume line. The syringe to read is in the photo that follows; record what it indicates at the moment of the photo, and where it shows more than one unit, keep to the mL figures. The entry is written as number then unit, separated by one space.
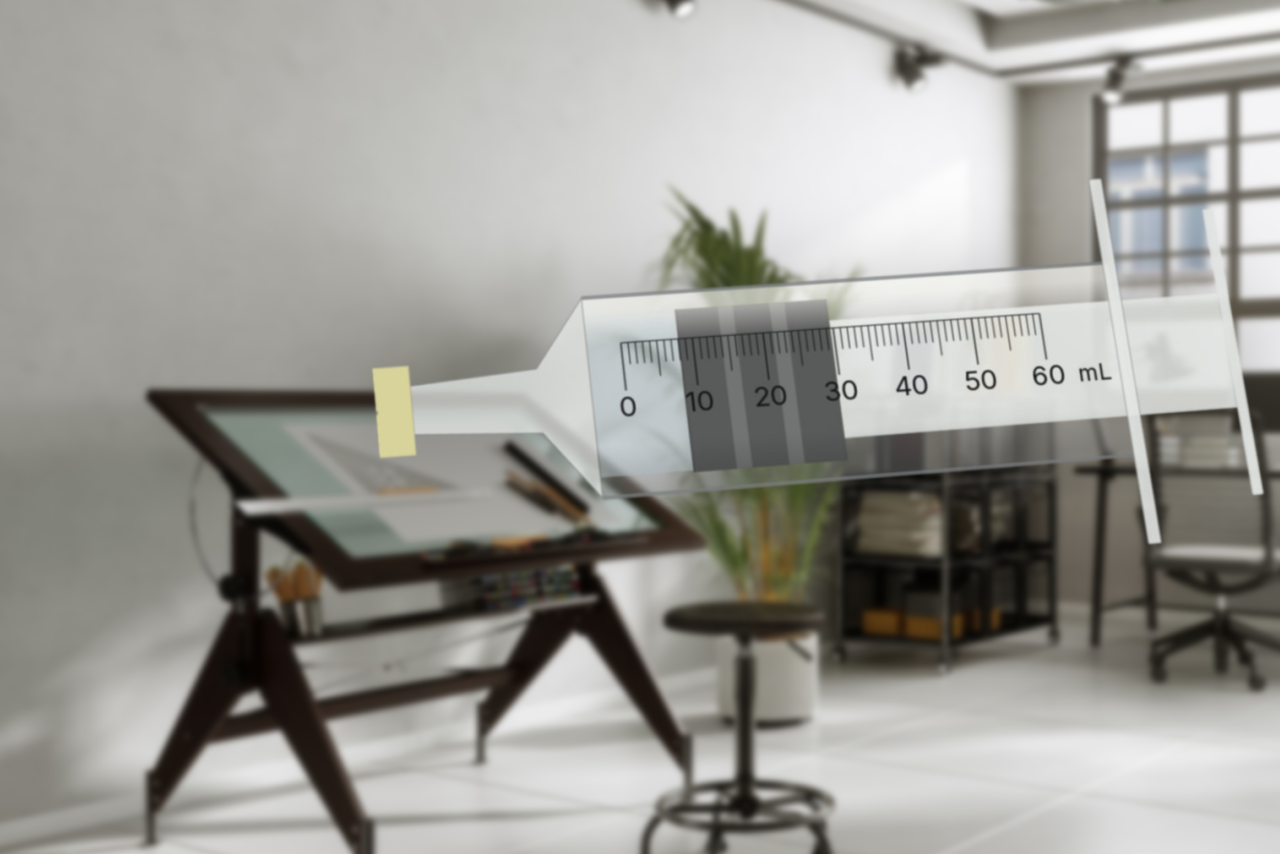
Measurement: 8 mL
